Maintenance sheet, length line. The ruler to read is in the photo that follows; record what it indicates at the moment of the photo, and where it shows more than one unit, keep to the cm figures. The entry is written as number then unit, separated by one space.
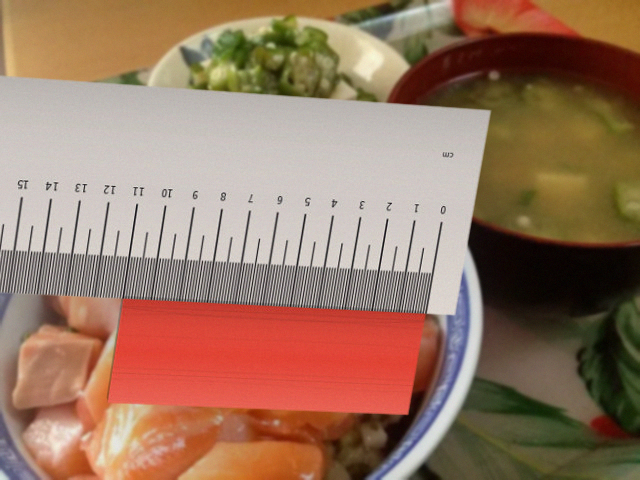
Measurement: 11 cm
